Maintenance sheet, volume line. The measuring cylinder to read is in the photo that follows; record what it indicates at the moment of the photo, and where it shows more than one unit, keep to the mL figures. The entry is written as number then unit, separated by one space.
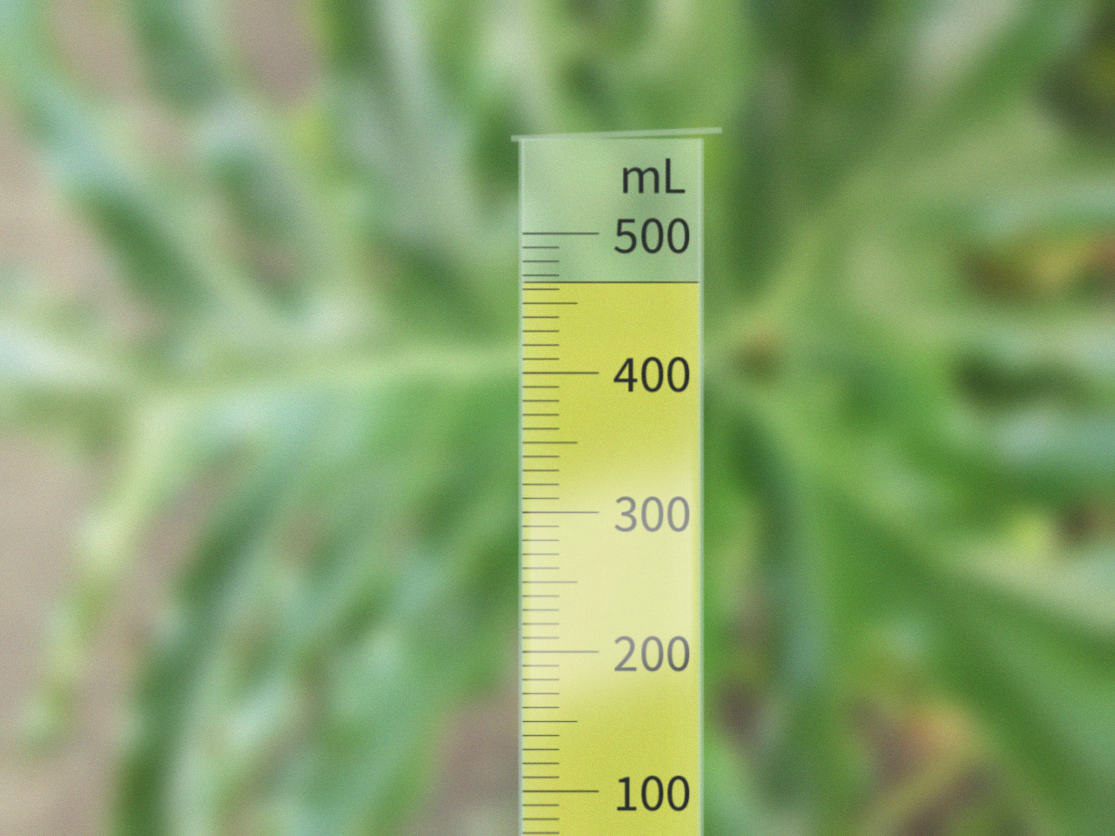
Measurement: 465 mL
